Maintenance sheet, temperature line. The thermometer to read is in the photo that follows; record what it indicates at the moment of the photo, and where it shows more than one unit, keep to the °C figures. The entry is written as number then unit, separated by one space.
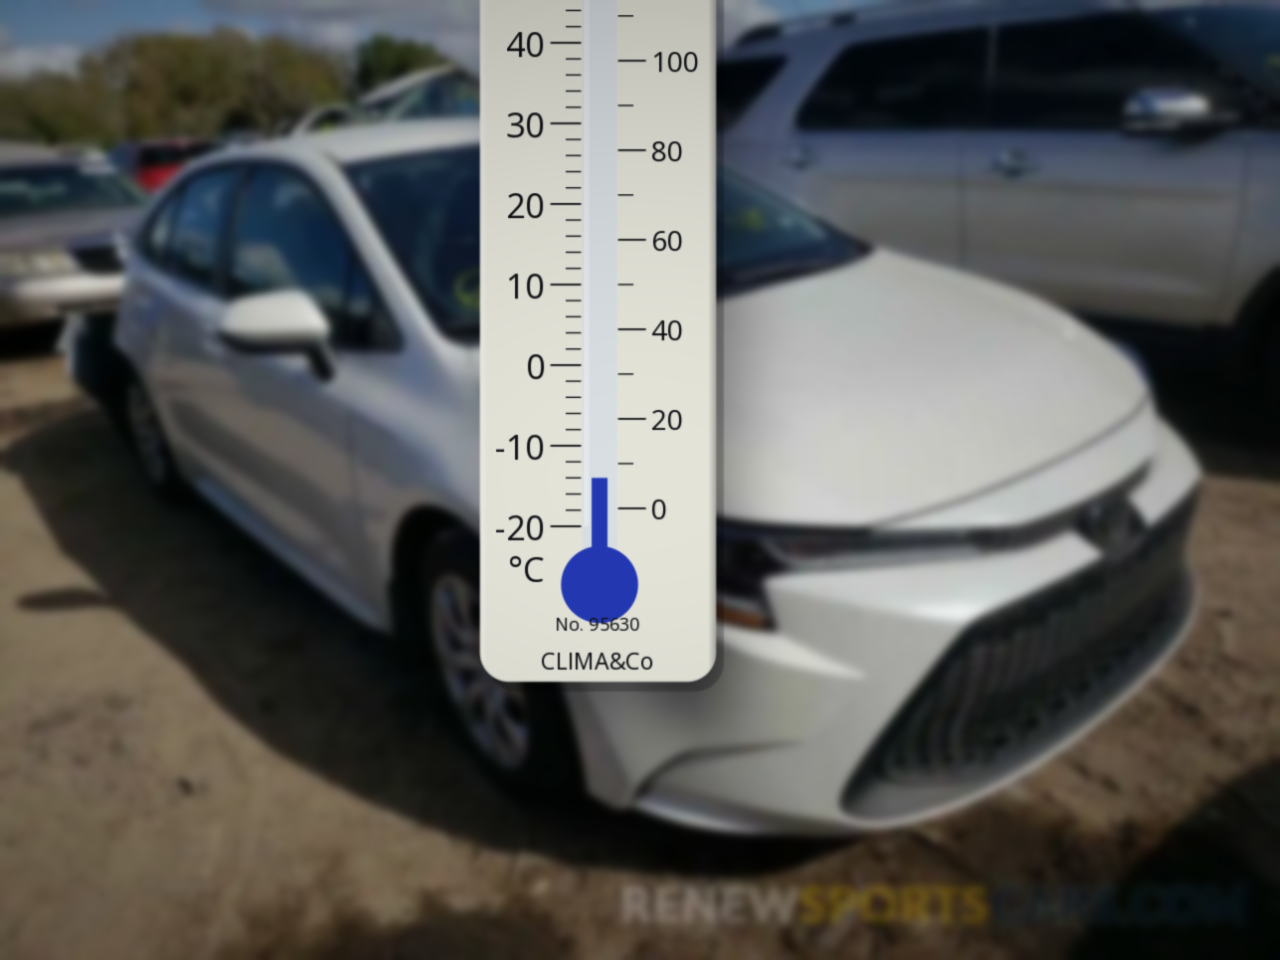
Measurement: -14 °C
